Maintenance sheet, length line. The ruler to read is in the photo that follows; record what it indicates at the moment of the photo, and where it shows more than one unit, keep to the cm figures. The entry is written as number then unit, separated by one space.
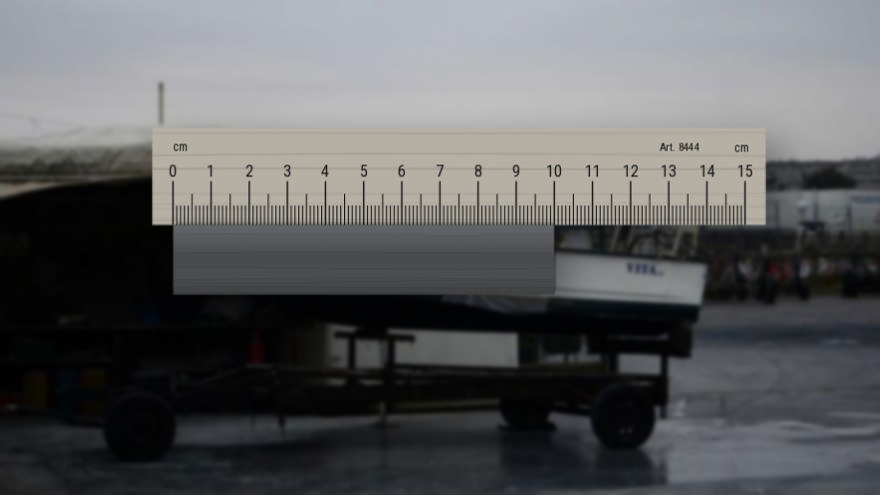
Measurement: 10 cm
